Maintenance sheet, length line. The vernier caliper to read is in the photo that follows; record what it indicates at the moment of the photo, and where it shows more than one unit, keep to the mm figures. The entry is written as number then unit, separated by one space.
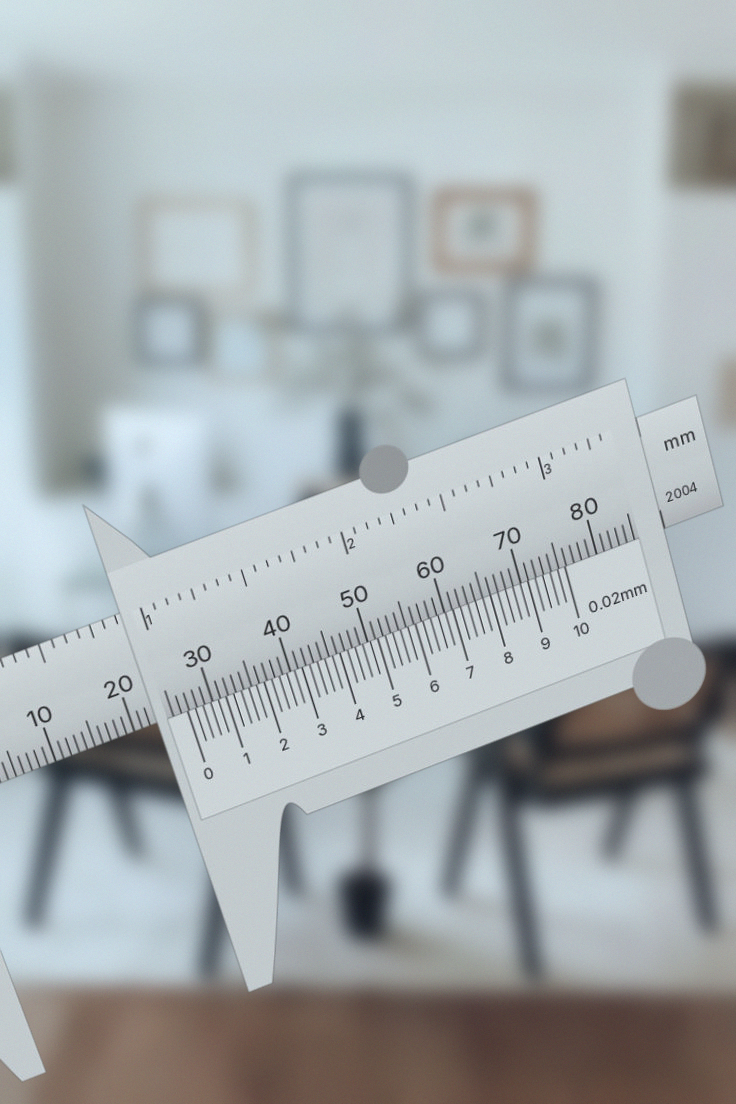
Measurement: 26.8 mm
